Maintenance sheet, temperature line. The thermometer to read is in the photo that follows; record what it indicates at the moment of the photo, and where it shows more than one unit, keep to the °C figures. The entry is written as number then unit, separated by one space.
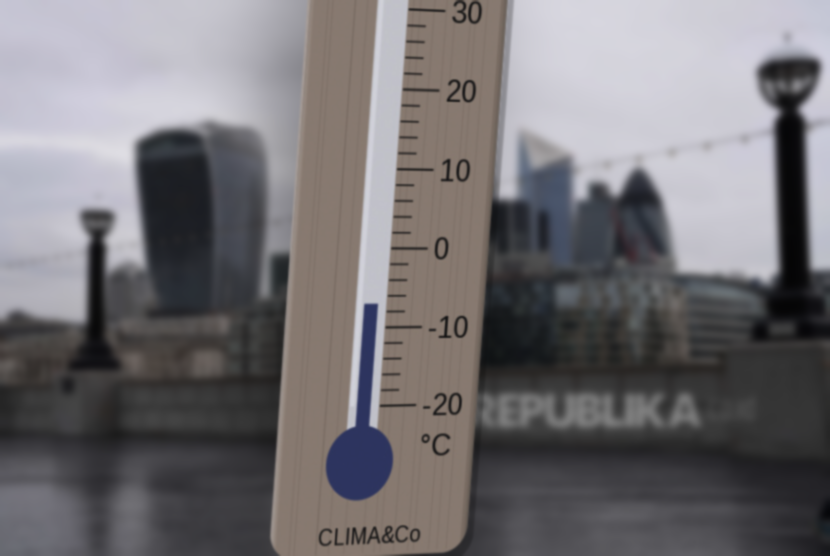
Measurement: -7 °C
